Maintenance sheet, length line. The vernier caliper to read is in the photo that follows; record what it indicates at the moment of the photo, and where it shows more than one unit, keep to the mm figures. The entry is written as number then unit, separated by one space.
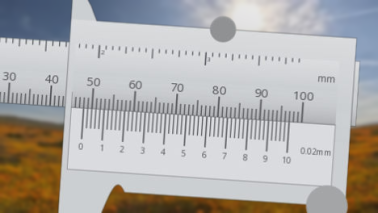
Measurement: 48.0 mm
